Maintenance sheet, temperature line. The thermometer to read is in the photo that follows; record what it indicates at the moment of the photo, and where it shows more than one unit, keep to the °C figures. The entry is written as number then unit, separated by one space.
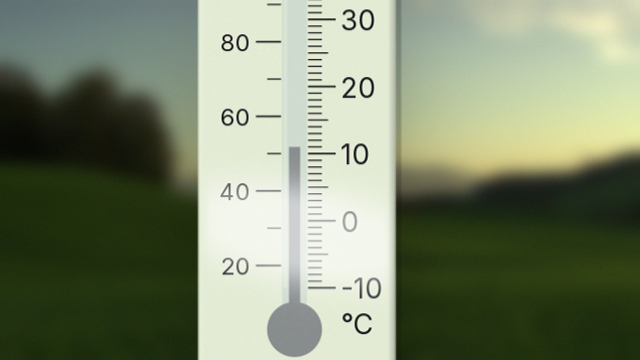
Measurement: 11 °C
